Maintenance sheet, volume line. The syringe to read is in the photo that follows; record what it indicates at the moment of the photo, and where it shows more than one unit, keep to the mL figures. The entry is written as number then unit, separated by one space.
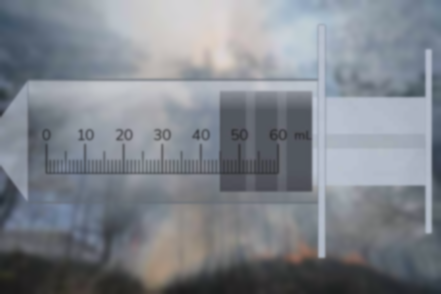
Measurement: 45 mL
